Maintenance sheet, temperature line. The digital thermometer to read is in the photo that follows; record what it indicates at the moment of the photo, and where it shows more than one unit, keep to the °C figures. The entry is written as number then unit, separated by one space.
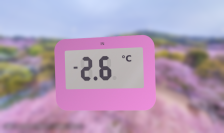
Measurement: -2.6 °C
